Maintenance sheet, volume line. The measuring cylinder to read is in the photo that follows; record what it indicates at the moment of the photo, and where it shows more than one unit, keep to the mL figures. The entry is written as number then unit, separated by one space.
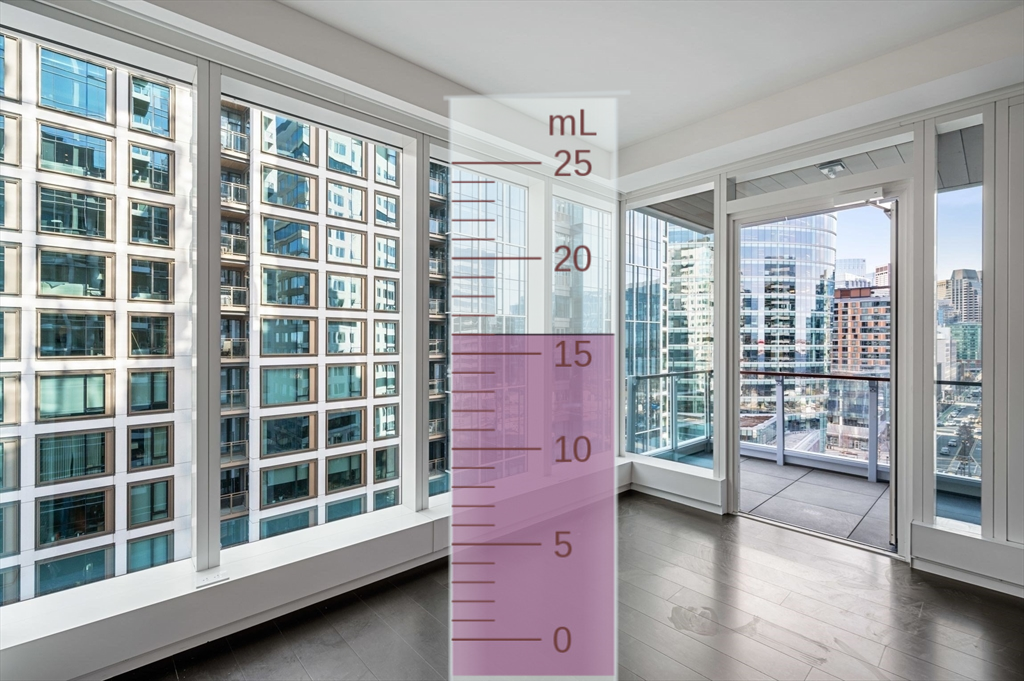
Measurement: 16 mL
